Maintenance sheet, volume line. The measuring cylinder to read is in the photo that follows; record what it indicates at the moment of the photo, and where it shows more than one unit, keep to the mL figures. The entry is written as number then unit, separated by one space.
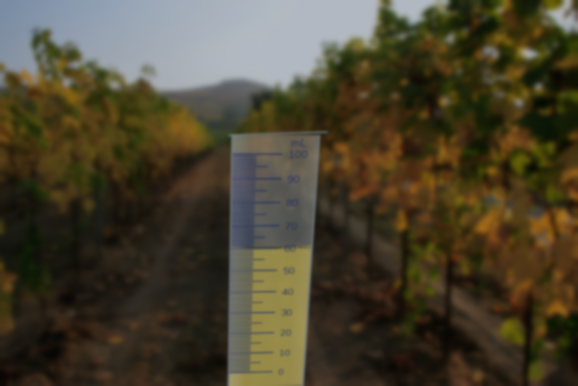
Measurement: 60 mL
